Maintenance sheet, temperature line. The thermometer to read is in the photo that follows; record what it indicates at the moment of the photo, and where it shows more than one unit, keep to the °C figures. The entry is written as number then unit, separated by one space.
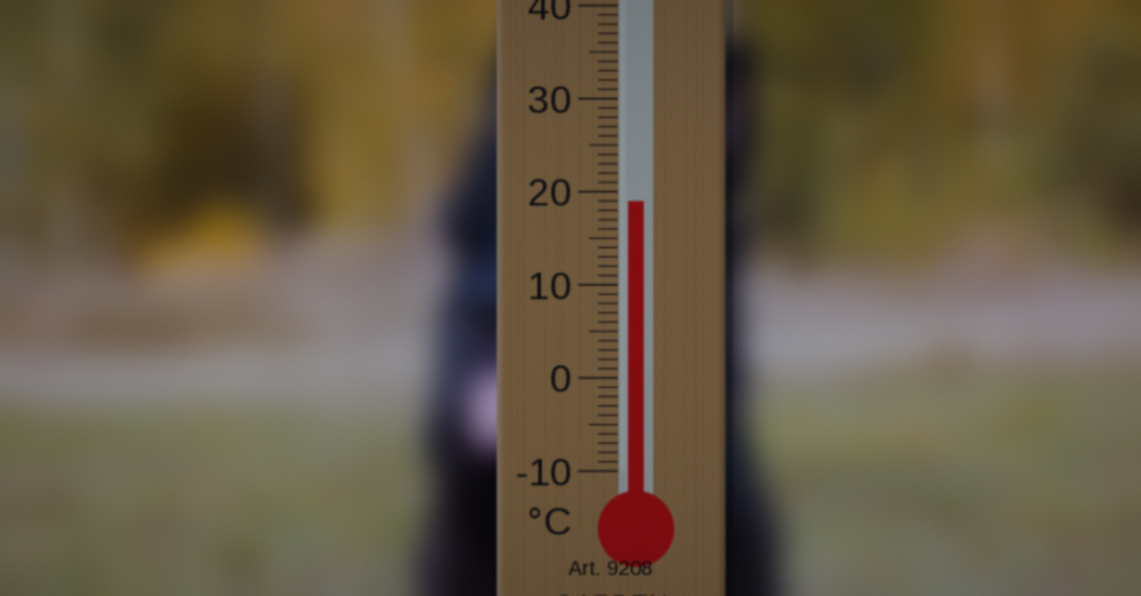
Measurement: 19 °C
